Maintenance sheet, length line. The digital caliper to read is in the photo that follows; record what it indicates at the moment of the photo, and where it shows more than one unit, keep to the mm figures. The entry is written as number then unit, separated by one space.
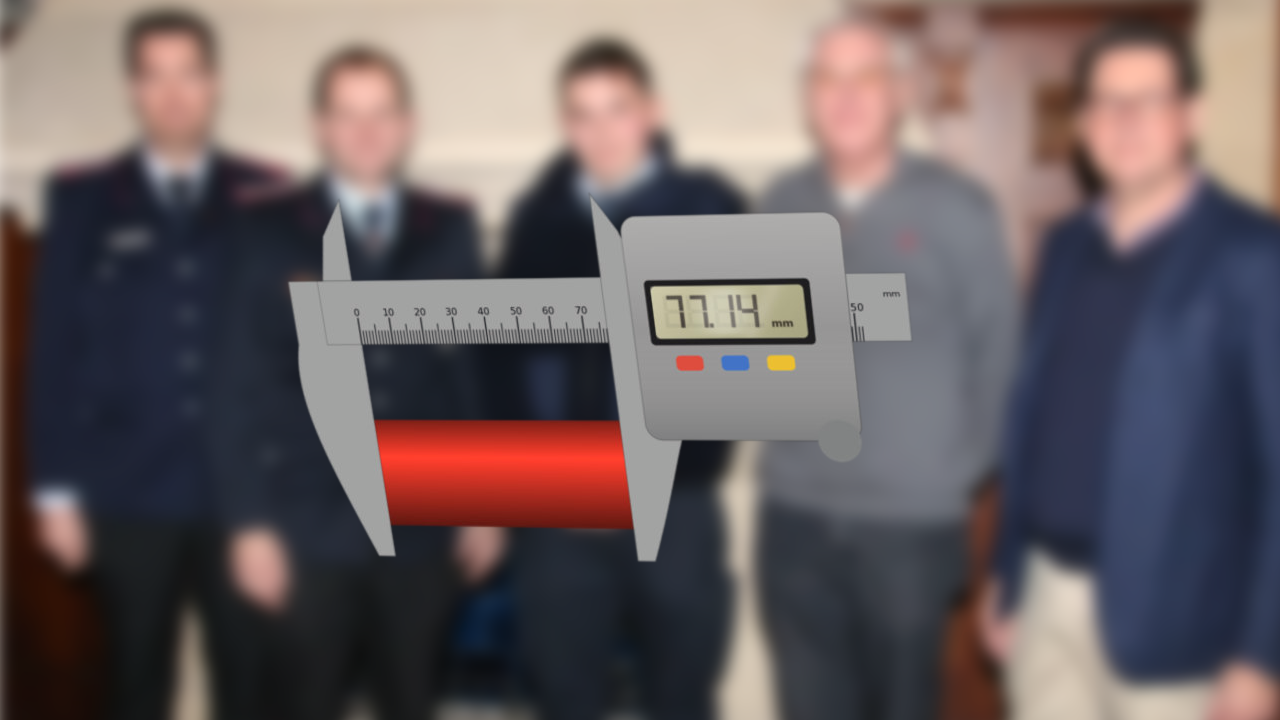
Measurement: 77.14 mm
